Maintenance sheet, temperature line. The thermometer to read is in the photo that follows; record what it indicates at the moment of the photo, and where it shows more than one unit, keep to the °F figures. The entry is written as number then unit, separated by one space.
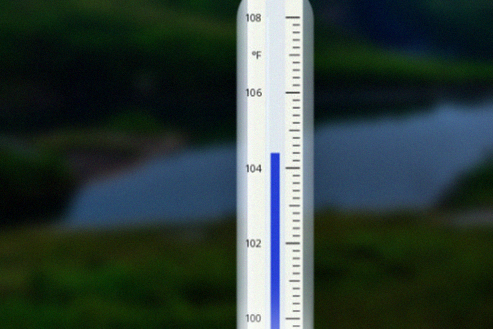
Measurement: 104.4 °F
